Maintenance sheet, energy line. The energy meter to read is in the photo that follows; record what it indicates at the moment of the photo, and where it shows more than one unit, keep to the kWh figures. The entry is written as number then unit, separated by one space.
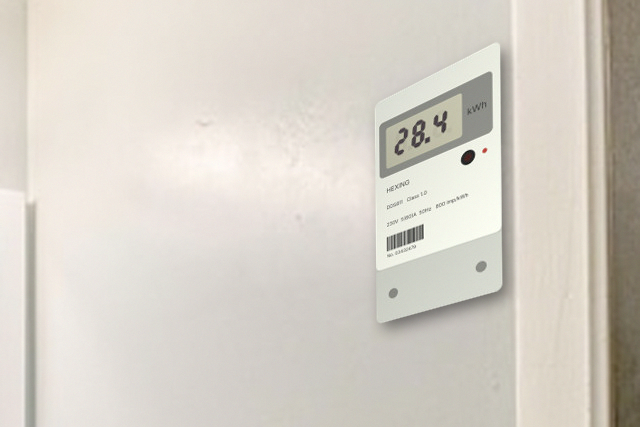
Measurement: 28.4 kWh
